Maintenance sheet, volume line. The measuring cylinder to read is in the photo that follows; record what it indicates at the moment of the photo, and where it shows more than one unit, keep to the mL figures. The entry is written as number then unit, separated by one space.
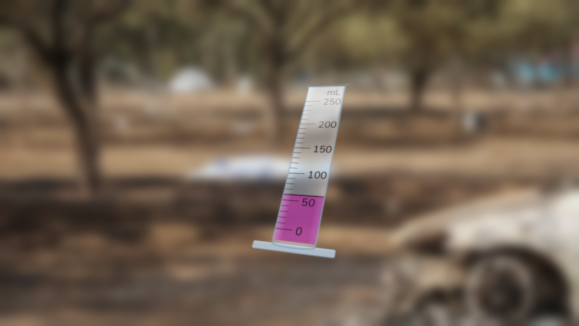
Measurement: 60 mL
